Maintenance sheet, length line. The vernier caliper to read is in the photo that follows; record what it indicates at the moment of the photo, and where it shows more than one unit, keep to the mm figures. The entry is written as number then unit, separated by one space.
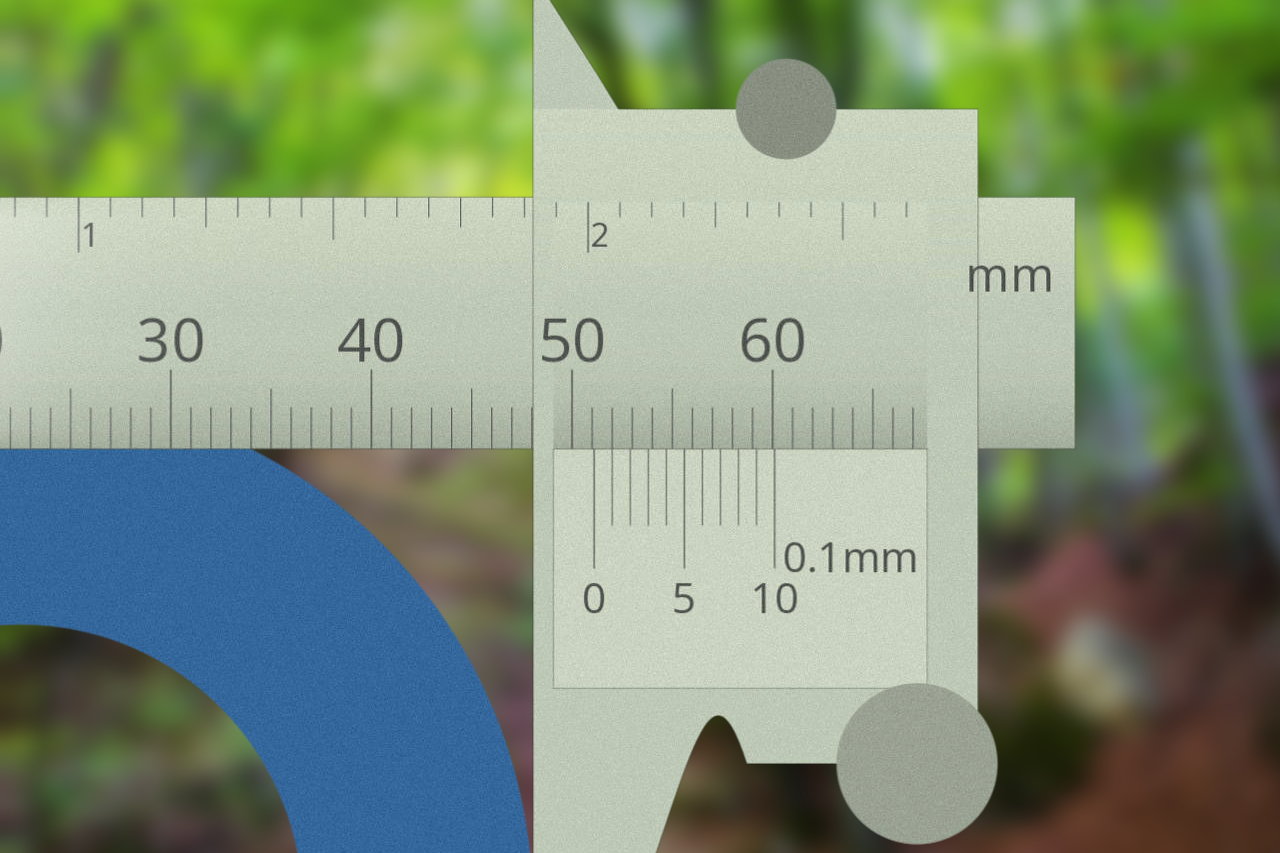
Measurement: 51.1 mm
